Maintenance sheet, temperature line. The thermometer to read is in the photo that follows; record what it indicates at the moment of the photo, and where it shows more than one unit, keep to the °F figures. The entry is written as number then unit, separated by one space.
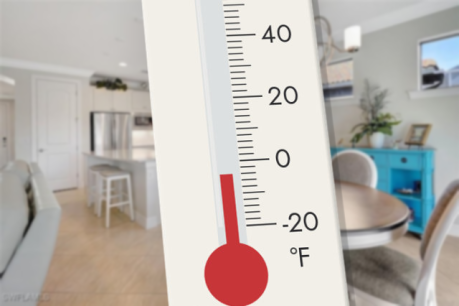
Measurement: -4 °F
